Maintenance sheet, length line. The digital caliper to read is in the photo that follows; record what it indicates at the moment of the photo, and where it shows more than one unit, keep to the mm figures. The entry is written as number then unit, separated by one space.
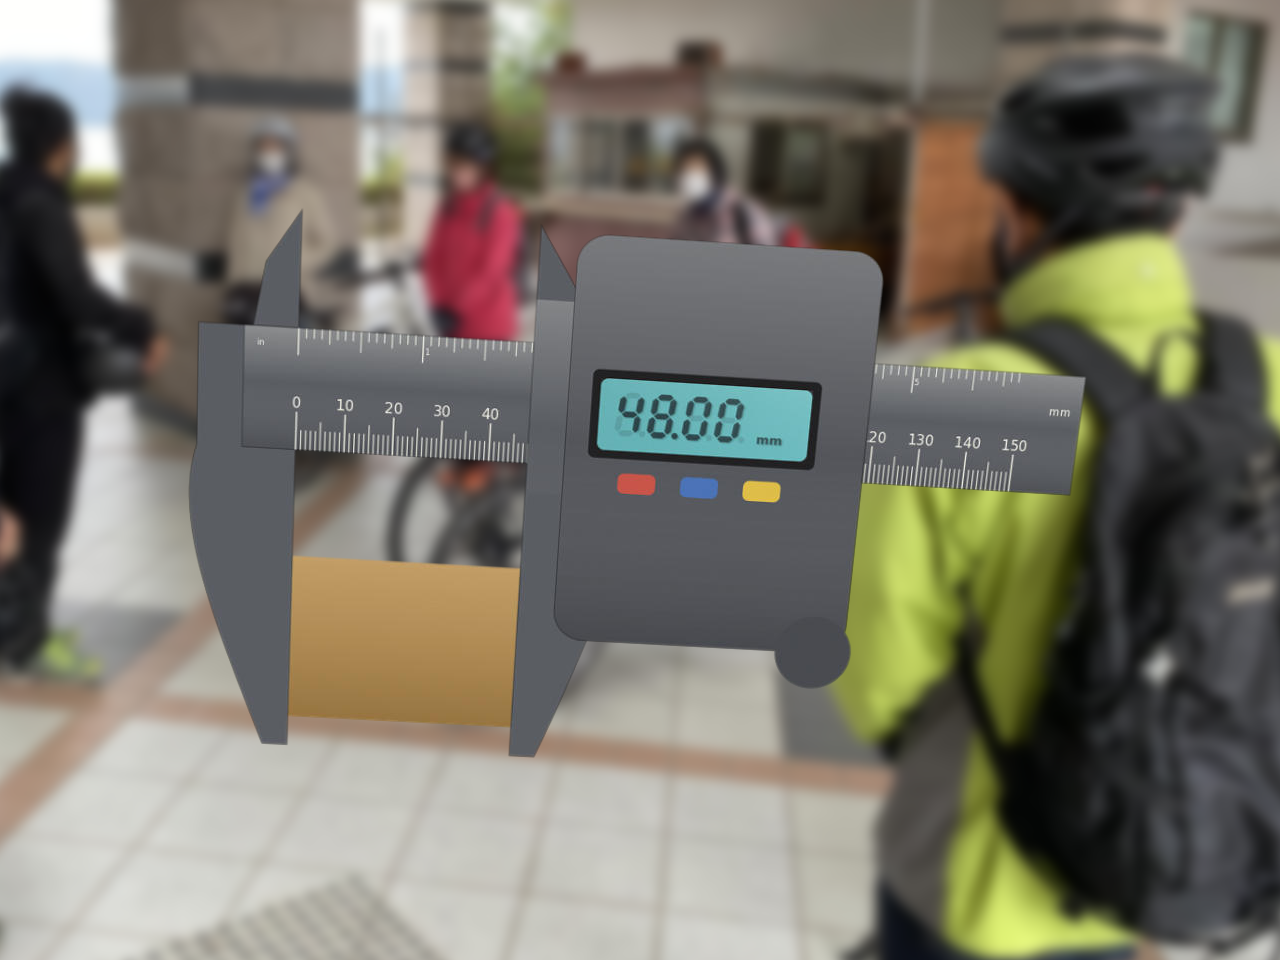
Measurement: 48.00 mm
